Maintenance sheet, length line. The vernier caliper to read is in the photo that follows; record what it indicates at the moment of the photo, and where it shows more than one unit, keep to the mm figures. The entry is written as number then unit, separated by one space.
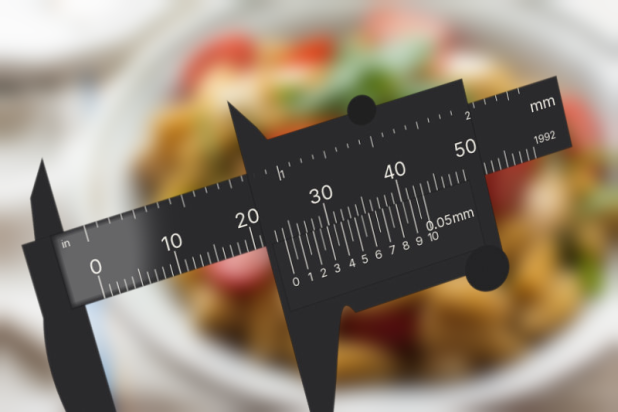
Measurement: 24.0 mm
